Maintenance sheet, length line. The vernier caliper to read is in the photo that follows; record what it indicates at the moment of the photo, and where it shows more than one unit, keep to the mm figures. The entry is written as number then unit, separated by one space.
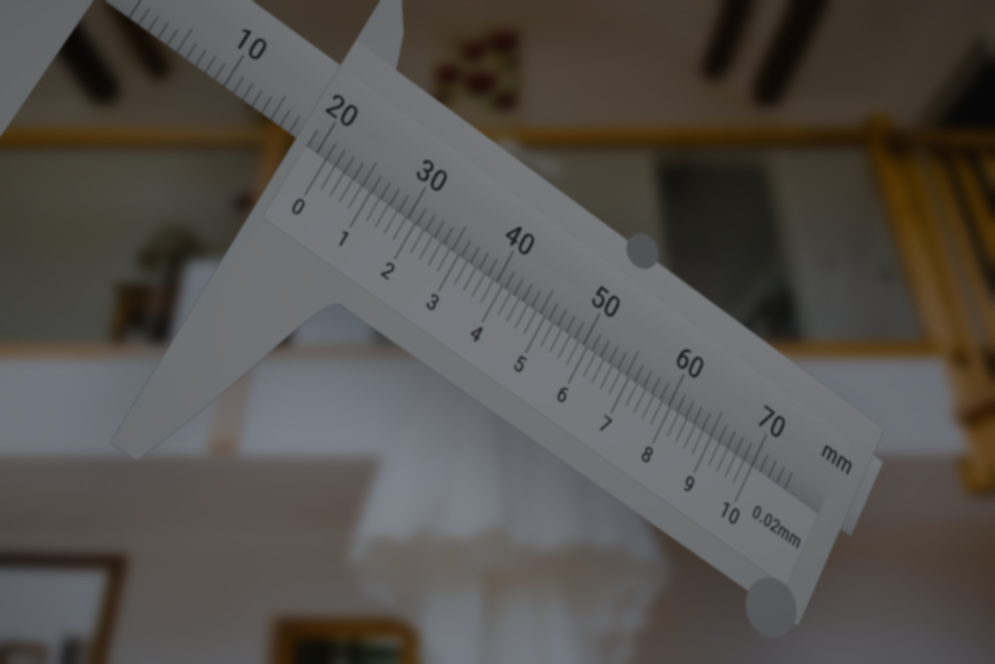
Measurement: 21.0 mm
